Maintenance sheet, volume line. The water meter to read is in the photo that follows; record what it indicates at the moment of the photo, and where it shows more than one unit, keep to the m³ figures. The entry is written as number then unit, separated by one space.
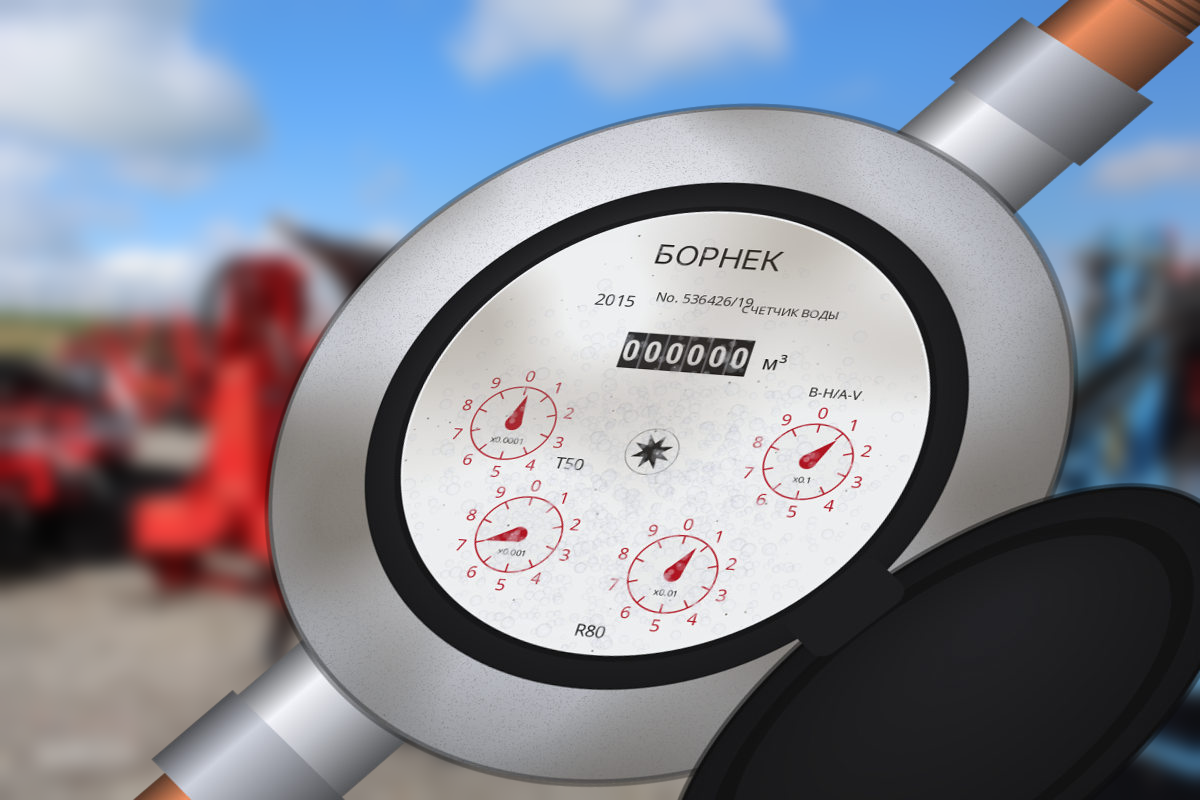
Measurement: 0.1070 m³
